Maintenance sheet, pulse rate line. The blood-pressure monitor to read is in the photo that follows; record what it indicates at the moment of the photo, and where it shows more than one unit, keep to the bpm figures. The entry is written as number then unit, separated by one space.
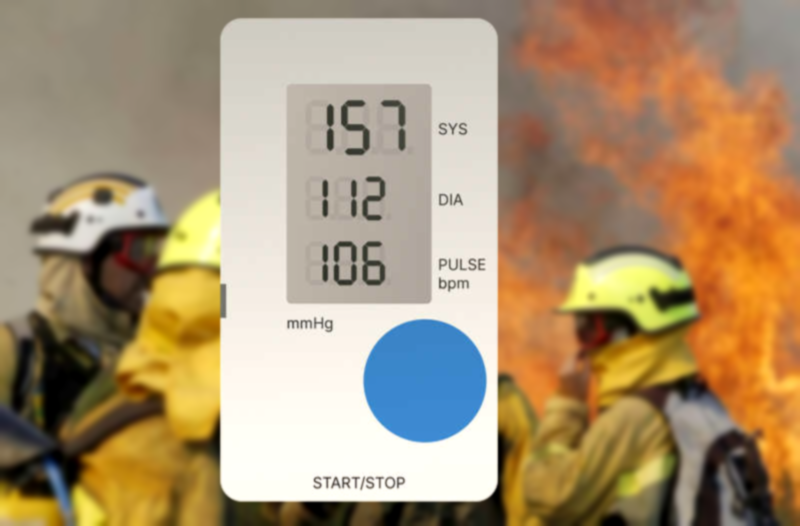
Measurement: 106 bpm
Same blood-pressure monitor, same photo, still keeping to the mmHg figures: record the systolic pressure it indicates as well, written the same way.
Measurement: 157 mmHg
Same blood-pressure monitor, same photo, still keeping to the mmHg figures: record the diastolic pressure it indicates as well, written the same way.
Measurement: 112 mmHg
